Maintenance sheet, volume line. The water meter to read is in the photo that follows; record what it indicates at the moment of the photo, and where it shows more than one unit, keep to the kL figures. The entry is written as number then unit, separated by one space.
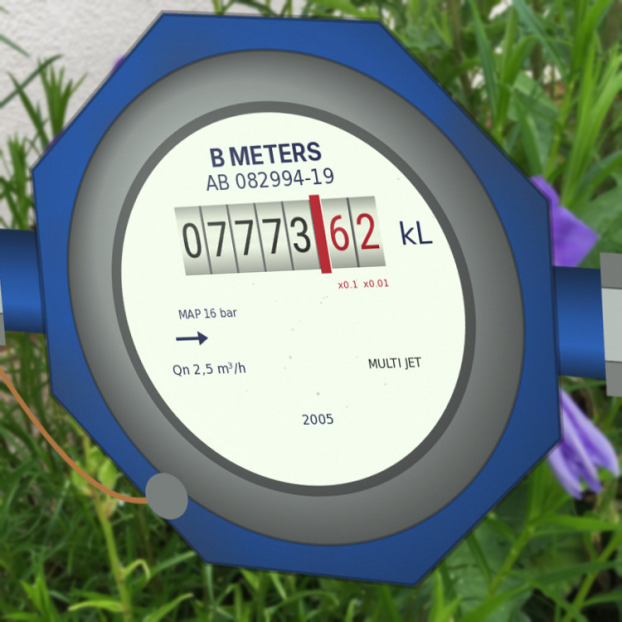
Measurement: 7773.62 kL
